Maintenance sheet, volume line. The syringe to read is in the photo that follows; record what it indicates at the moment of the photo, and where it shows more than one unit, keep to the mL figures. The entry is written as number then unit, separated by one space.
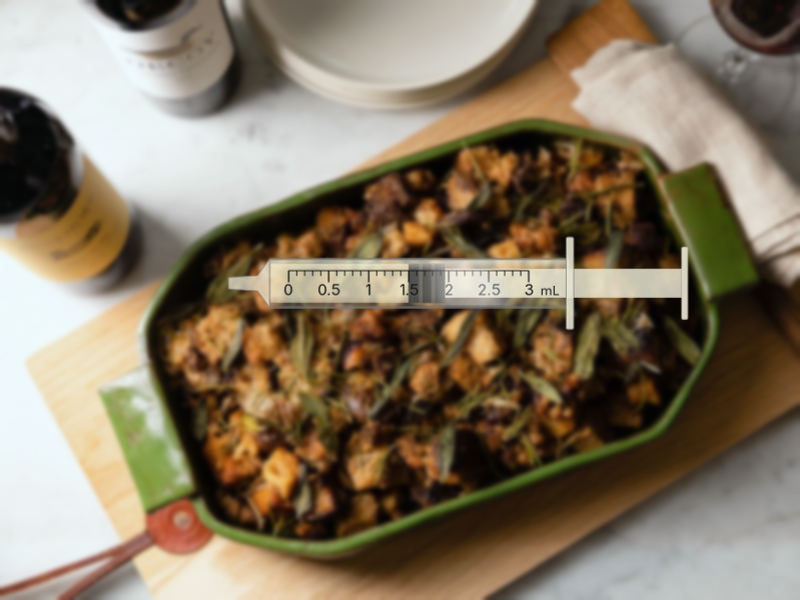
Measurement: 1.5 mL
